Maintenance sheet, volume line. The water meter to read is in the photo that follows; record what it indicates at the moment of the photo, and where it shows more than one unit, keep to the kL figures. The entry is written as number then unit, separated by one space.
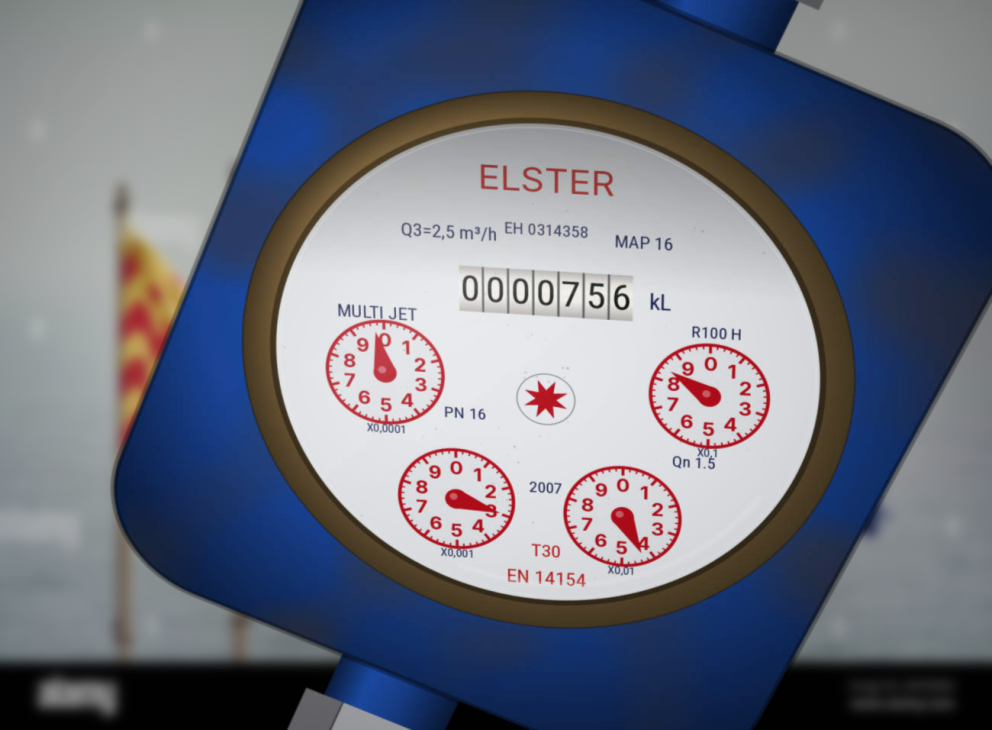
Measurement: 756.8429 kL
